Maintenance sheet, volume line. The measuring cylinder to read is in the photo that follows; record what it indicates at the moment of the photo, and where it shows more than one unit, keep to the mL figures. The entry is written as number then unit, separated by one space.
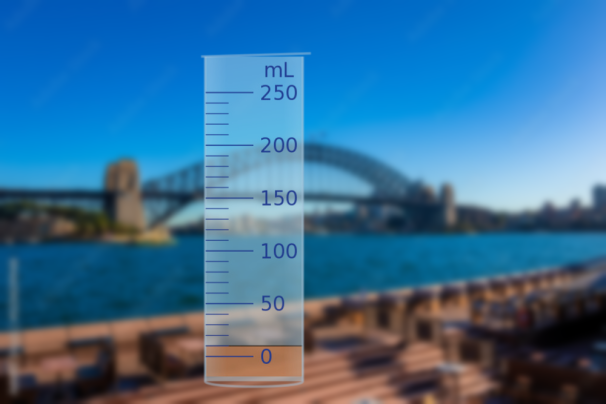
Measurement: 10 mL
